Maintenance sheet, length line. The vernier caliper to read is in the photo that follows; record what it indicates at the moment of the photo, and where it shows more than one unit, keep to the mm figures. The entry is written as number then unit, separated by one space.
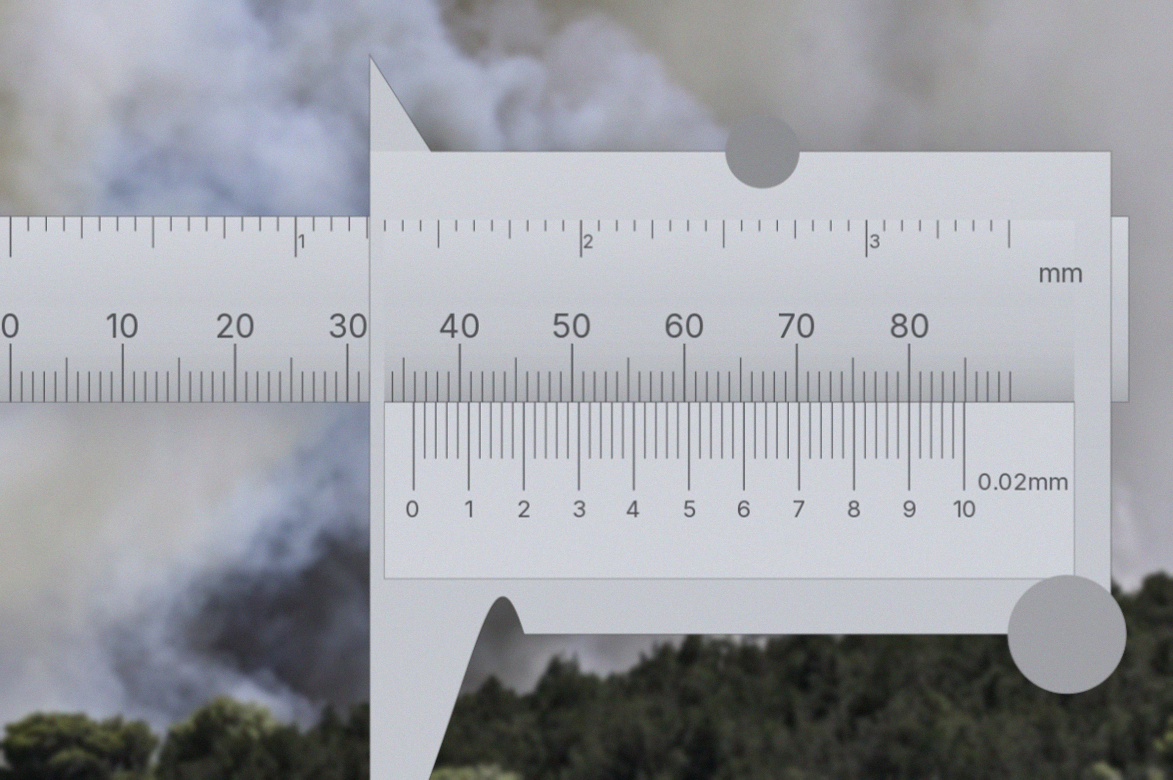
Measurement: 35.9 mm
